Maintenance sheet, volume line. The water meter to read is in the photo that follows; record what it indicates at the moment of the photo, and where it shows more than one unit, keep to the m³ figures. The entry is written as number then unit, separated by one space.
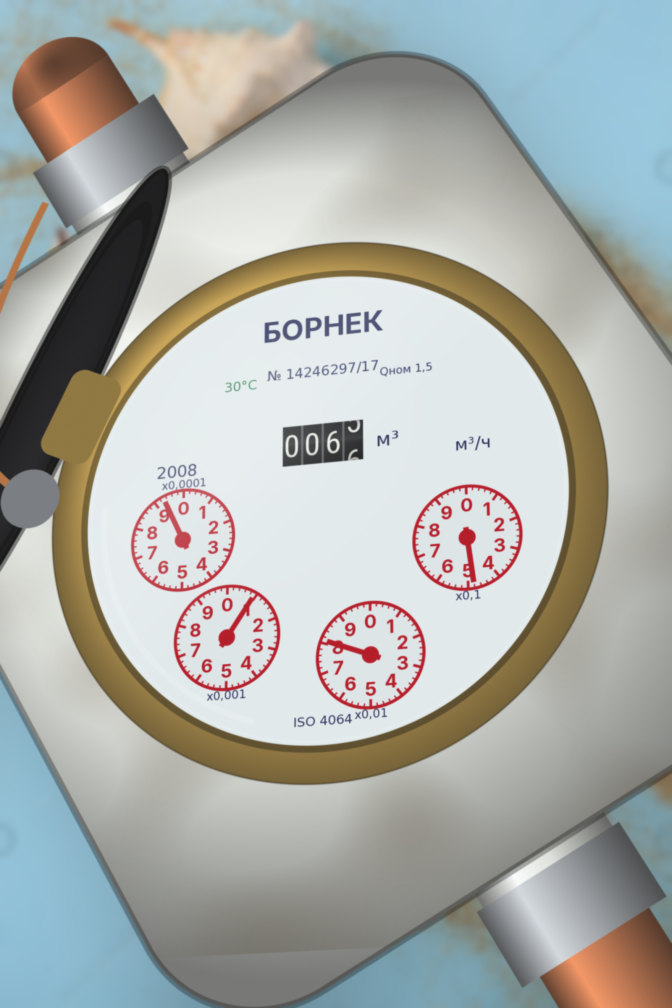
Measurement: 65.4809 m³
